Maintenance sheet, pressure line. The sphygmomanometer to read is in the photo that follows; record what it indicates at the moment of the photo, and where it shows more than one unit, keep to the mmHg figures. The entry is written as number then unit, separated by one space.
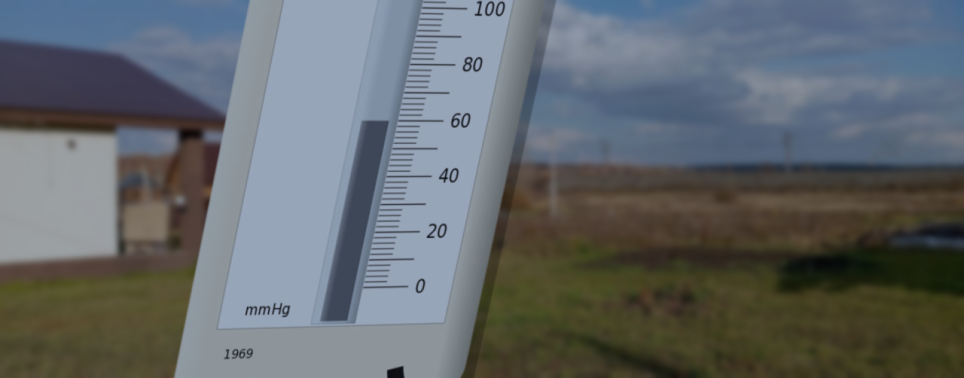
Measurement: 60 mmHg
